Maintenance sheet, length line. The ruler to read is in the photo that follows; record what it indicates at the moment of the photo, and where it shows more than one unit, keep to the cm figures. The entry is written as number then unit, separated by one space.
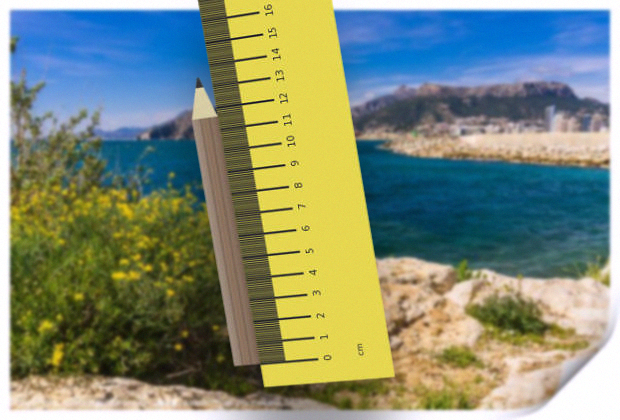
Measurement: 13.5 cm
